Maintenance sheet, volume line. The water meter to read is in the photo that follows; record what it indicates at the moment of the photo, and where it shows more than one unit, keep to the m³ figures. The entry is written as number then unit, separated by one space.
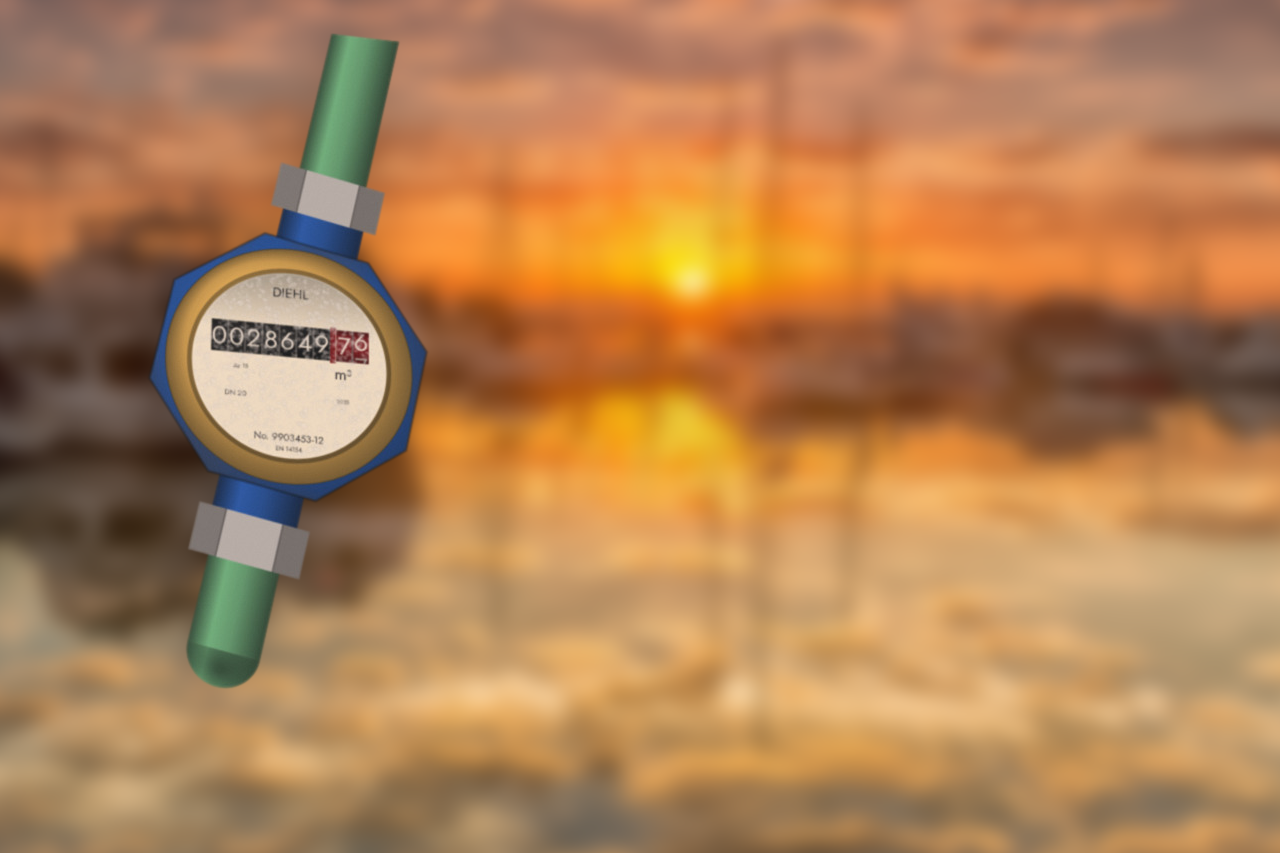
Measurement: 28649.76 m³
